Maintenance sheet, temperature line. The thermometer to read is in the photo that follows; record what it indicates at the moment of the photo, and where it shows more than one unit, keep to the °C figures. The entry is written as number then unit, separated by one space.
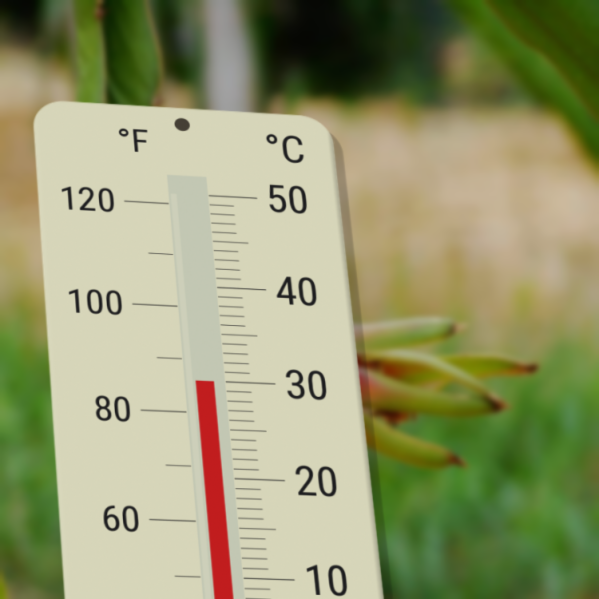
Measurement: 30 °C
